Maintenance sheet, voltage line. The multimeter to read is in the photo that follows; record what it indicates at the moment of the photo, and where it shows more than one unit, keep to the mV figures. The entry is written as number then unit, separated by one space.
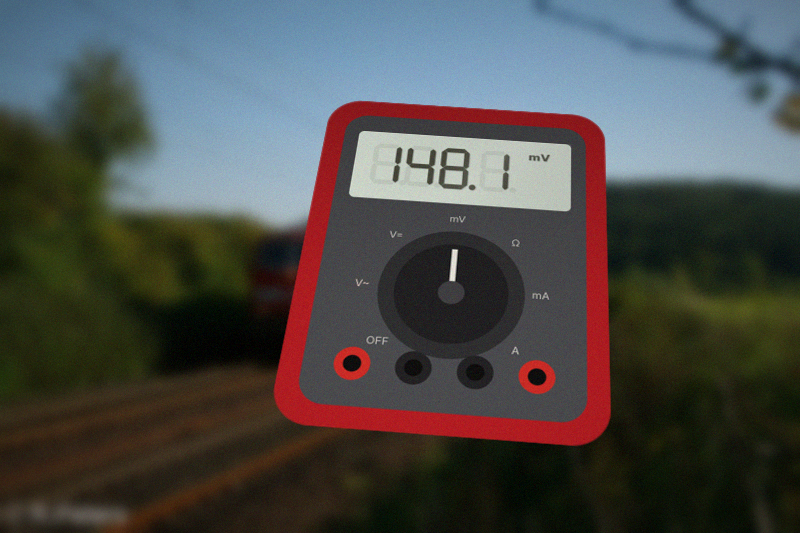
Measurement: 148.1 mV
